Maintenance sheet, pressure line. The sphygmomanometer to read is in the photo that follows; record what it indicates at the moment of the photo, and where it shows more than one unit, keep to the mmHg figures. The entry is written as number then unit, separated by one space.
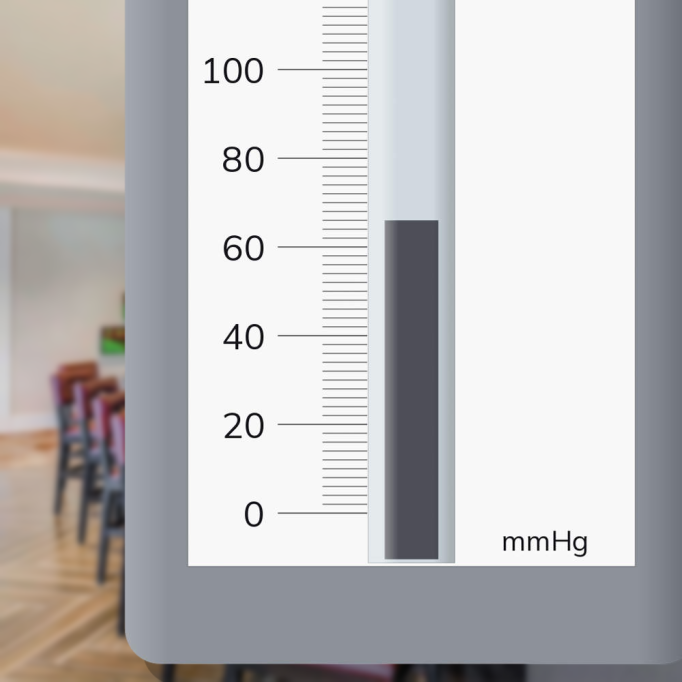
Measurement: 66 mmHg
